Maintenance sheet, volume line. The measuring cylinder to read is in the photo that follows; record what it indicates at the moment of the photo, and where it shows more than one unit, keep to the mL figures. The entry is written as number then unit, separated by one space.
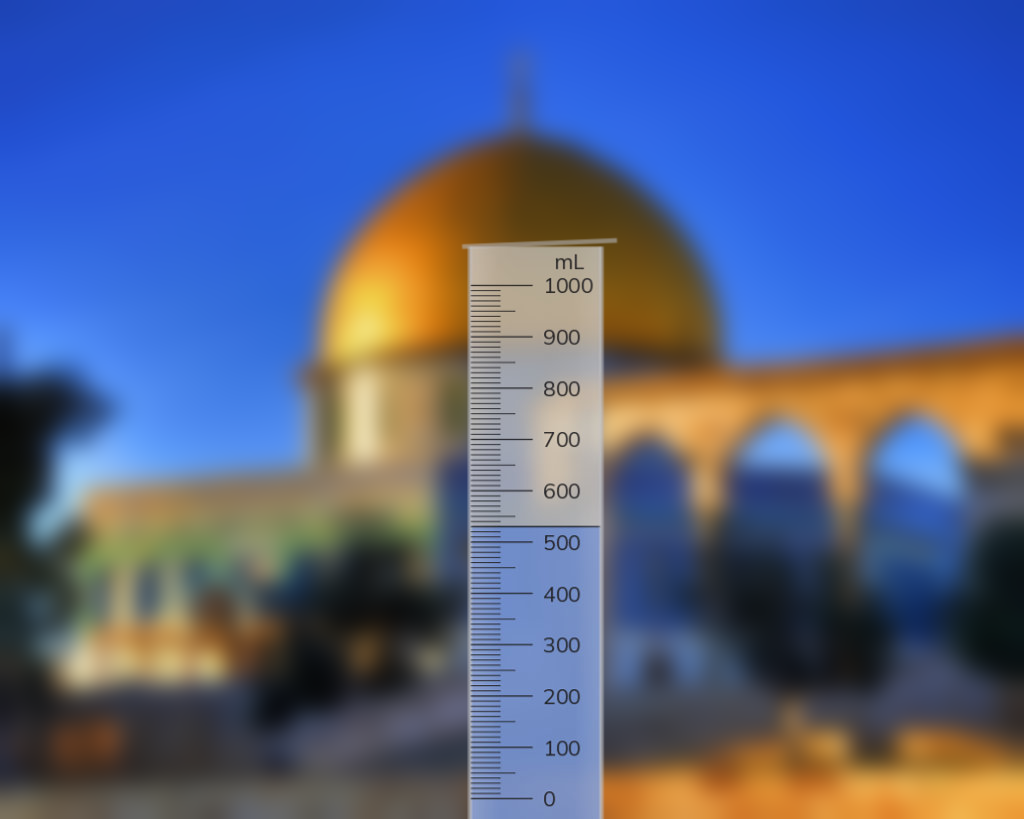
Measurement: 530 mL
